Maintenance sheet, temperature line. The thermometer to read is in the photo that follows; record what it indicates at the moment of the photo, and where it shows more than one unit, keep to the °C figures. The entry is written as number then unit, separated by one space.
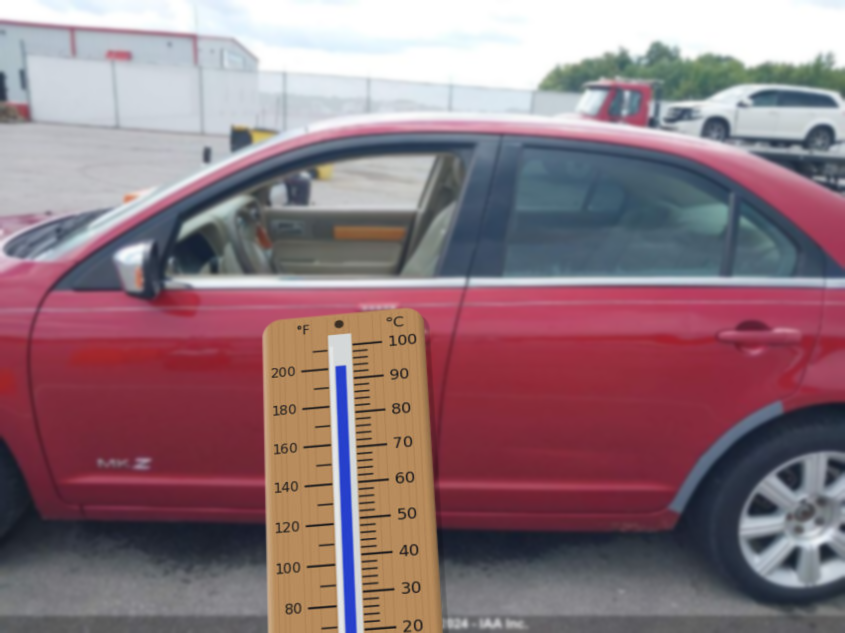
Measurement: 94 °C
